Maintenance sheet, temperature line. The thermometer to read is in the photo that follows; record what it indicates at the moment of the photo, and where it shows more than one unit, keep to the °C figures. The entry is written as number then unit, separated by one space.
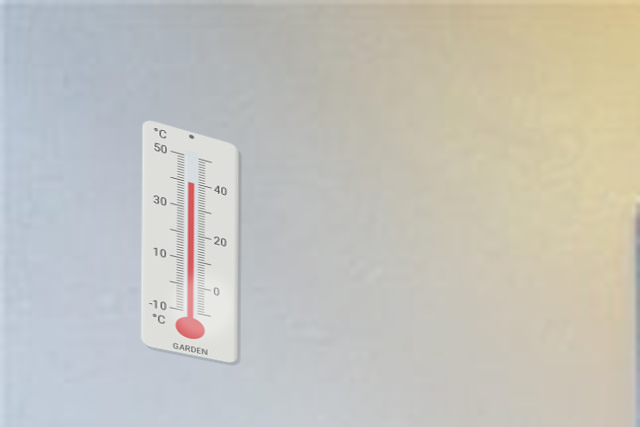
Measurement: 40 °C
